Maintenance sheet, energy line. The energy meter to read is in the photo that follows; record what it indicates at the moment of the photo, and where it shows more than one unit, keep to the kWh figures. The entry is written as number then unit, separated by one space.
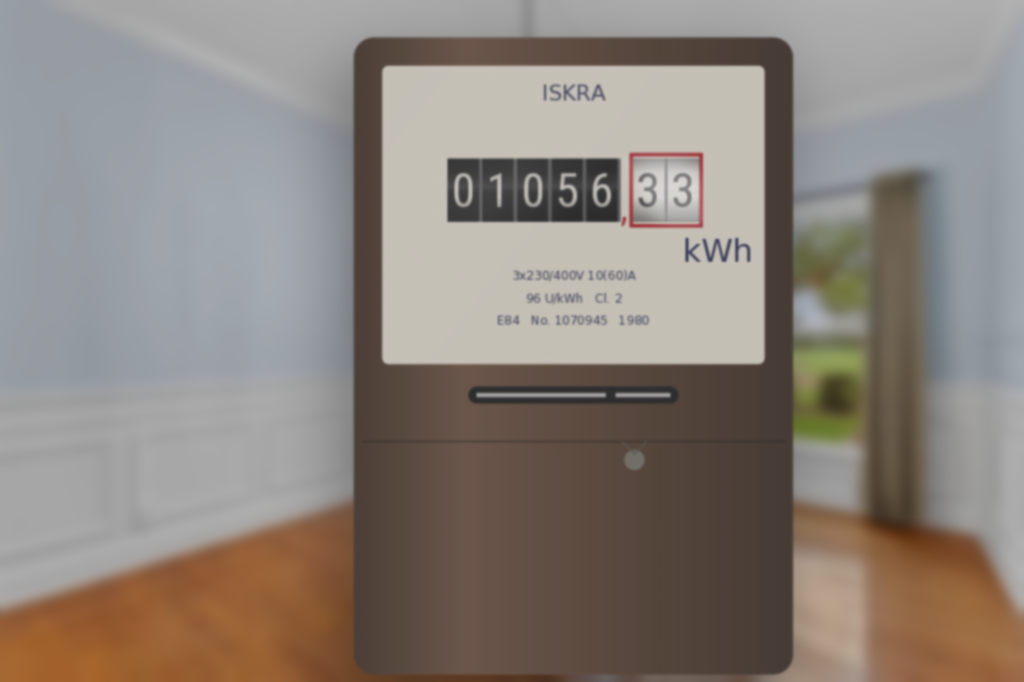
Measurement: 1056.33 kWh
